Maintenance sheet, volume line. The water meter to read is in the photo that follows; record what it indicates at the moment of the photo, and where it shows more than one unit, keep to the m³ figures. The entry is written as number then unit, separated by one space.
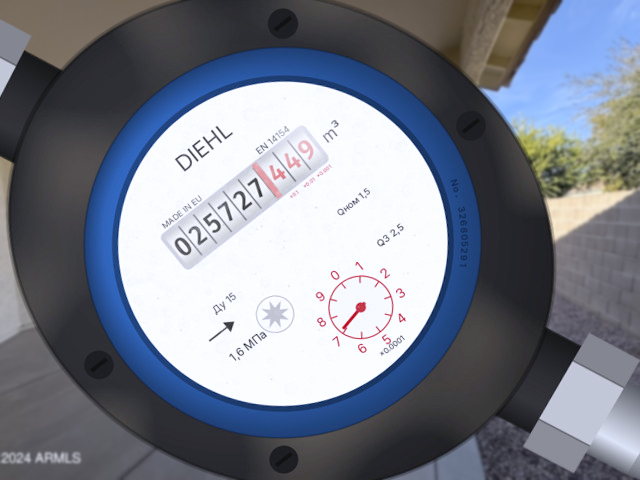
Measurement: 25727.4497 m³
